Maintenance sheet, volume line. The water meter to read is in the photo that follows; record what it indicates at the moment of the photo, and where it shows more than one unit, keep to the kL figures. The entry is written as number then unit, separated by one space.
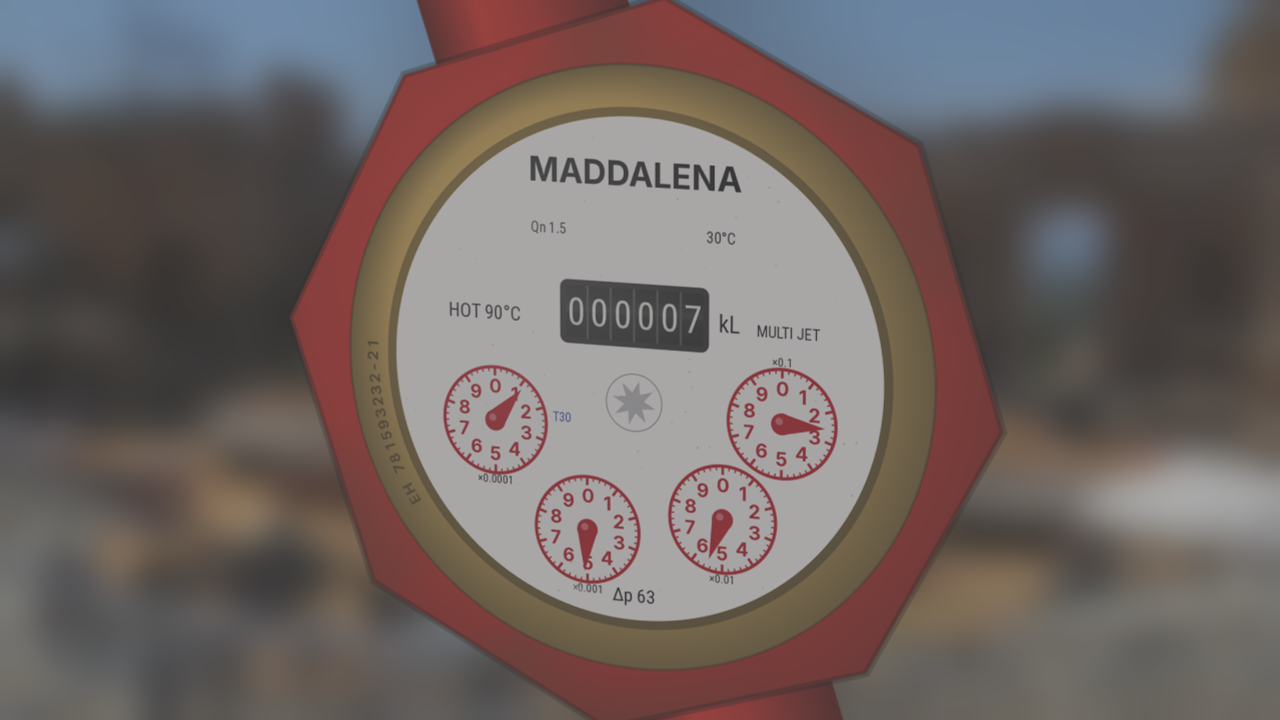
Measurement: 7.2551 kL
